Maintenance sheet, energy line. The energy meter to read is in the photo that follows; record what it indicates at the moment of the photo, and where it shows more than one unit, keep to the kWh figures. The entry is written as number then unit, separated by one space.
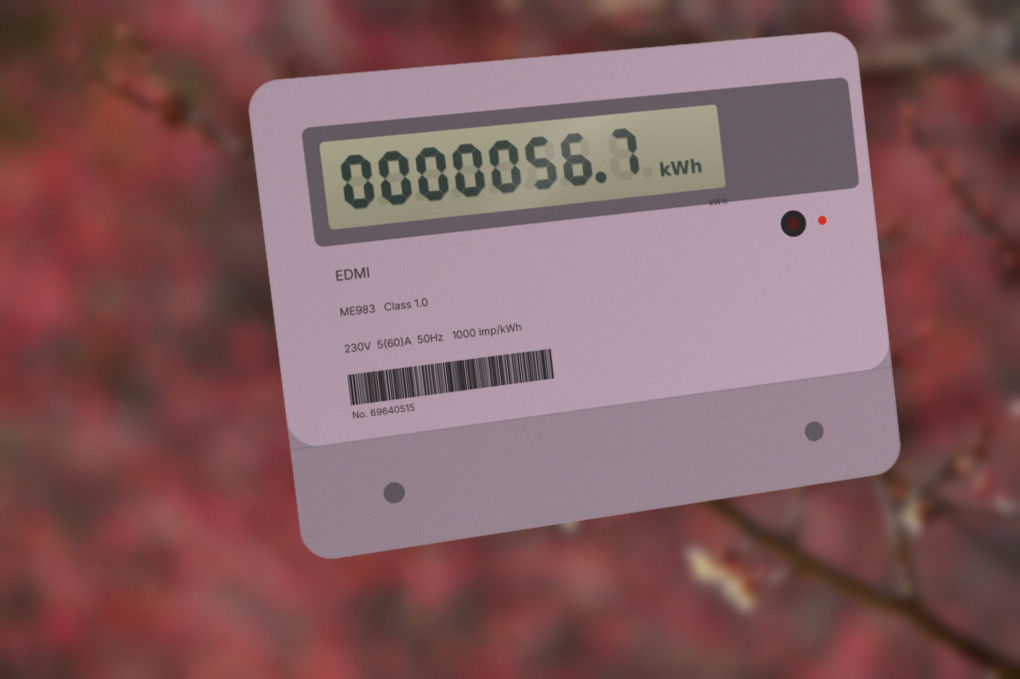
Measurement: 56.7 kWh
